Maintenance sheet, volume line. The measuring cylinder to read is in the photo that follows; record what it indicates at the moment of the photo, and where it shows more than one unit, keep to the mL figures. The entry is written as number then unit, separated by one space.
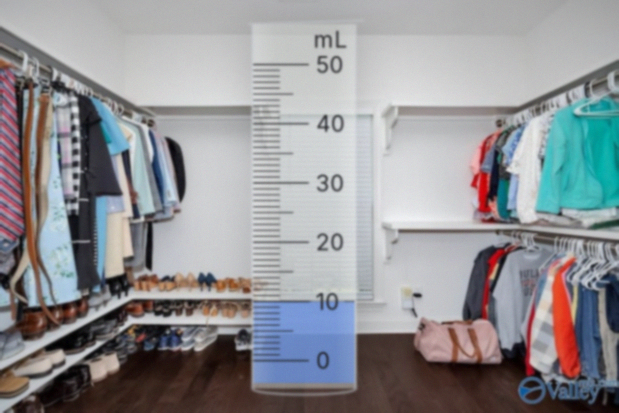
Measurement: 10 mL
